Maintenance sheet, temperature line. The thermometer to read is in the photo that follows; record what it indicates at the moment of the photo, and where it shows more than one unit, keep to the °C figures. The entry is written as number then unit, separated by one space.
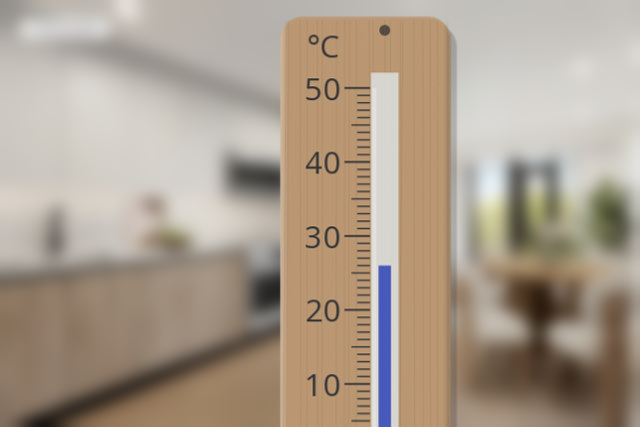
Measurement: 26 °C
